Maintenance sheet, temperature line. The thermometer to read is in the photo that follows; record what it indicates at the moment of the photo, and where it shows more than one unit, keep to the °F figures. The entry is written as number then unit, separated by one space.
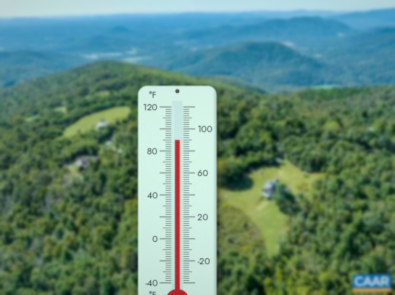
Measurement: 90 °F
